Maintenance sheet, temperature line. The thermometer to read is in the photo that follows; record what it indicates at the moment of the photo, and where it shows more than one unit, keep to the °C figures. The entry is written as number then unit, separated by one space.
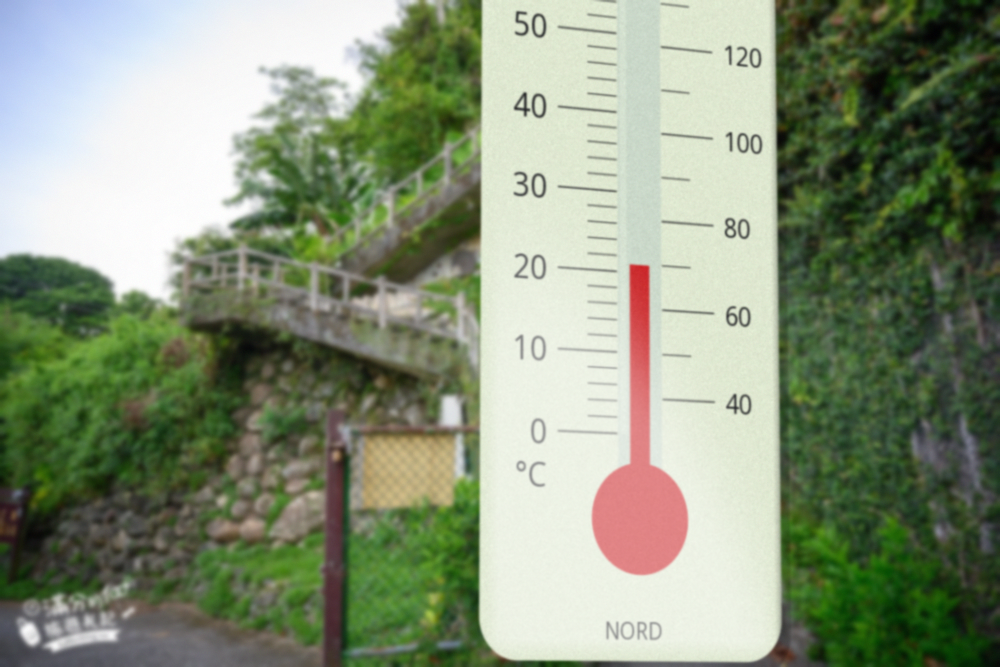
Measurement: 21 °C
